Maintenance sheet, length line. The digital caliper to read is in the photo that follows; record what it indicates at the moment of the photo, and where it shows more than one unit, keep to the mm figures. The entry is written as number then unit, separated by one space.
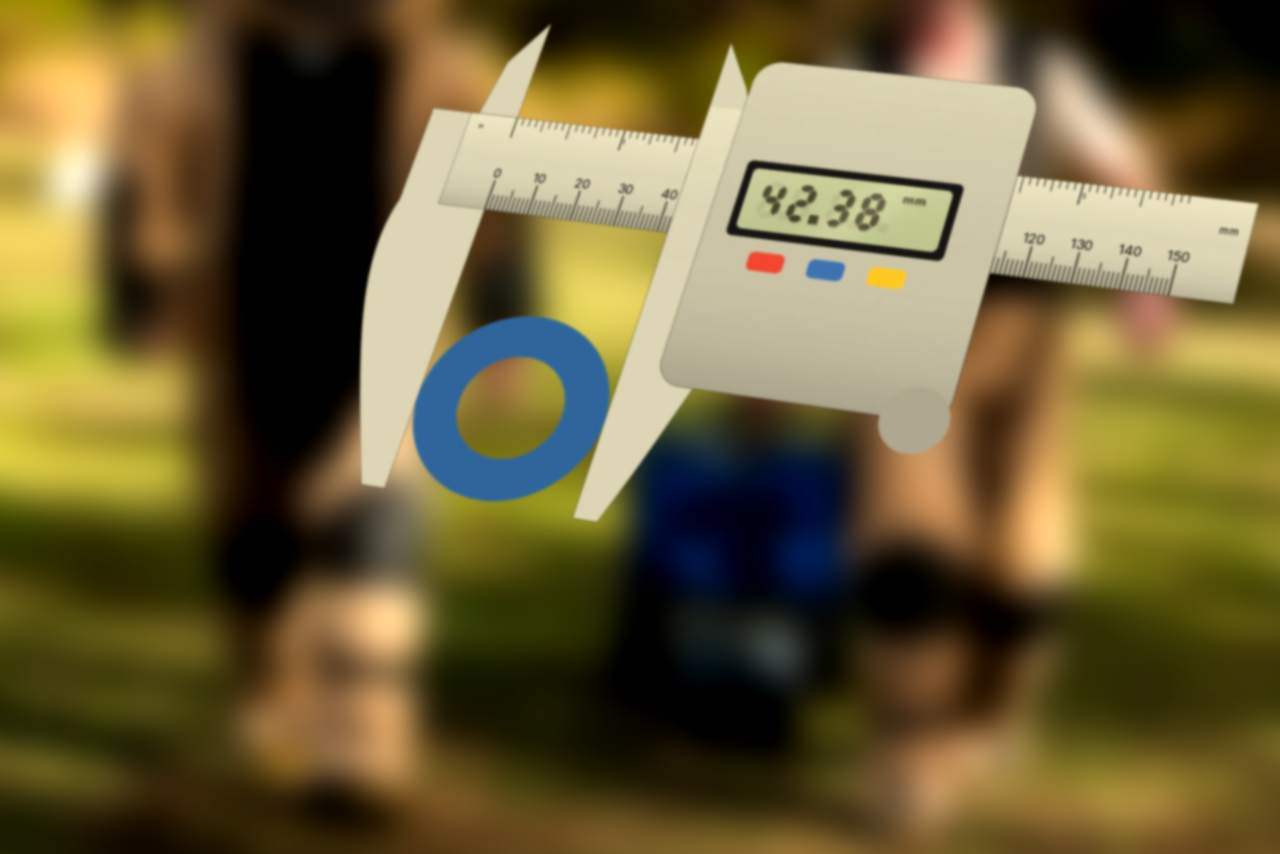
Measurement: 42.38 mm
